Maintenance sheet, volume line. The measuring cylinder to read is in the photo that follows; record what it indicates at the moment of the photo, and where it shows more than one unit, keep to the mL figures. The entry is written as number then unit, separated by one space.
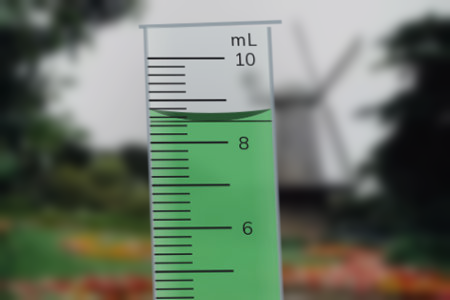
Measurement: 8.5 mL
